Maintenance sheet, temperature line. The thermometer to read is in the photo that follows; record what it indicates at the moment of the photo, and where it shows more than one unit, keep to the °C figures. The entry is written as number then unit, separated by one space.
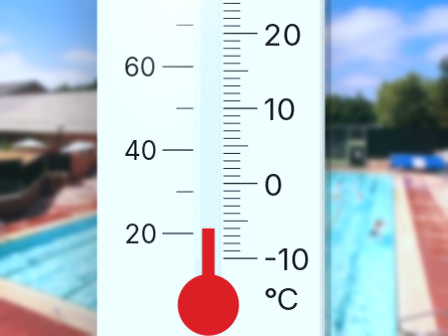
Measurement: -6 °C
